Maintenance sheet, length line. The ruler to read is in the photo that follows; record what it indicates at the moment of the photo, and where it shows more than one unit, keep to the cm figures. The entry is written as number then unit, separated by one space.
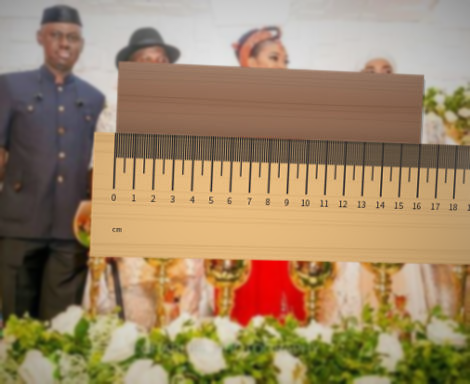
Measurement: 16 cm
